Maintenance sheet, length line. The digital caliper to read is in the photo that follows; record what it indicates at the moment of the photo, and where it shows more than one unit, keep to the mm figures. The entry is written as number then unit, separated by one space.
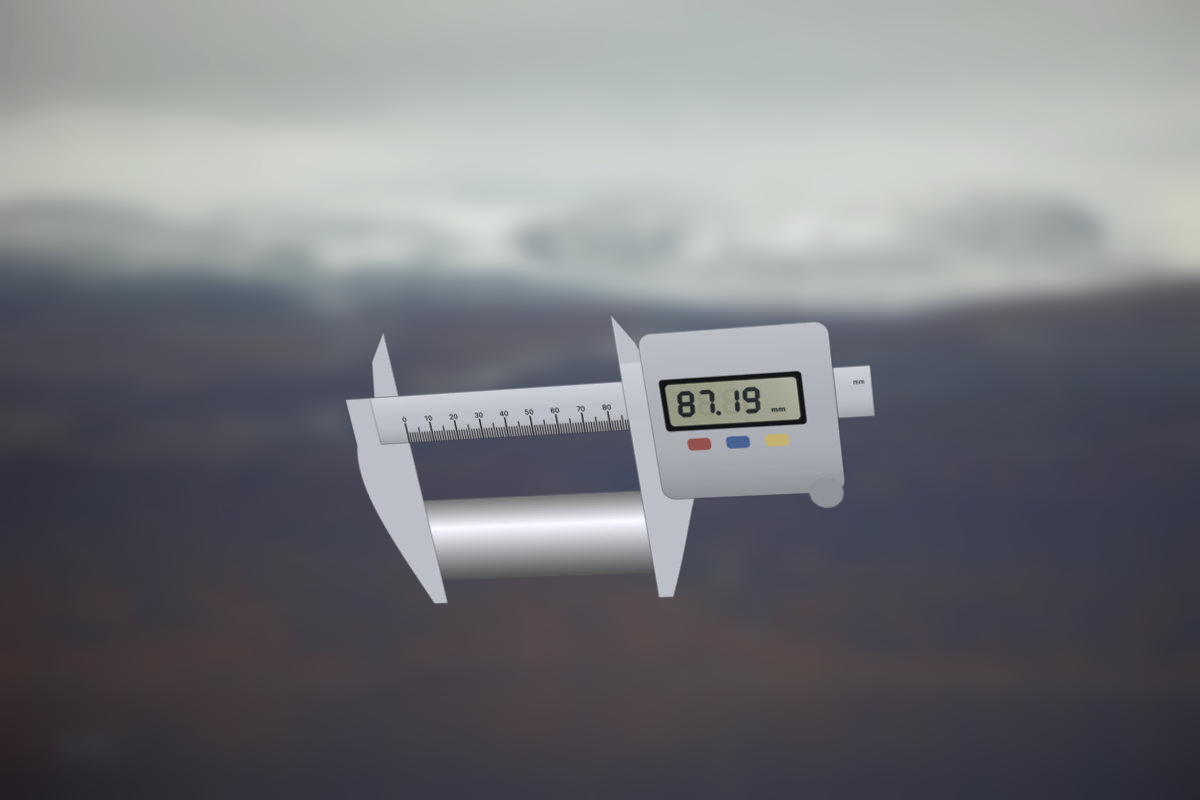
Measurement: 87.19 mm
